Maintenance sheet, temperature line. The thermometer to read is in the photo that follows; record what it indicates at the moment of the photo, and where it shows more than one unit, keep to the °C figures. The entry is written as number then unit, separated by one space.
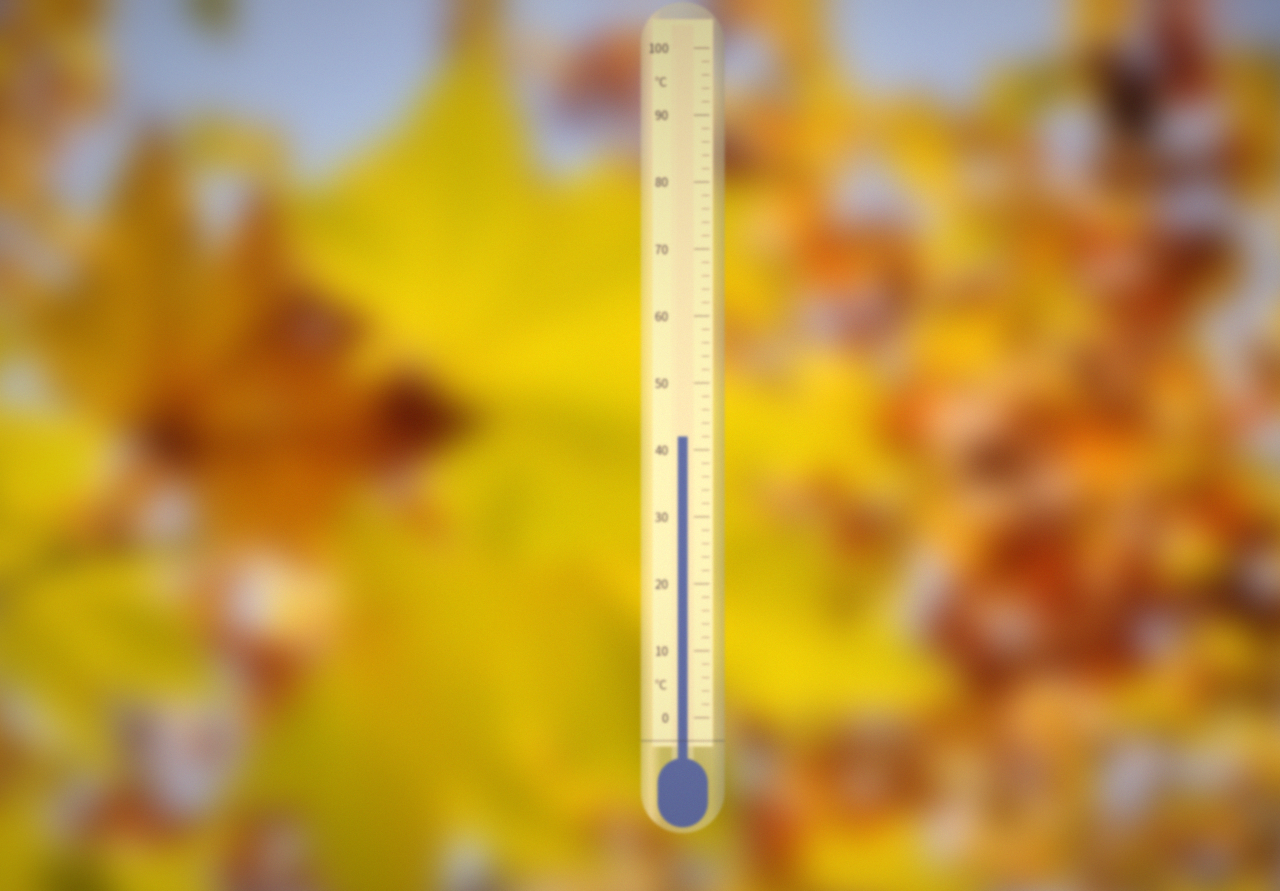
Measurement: 42 °C
